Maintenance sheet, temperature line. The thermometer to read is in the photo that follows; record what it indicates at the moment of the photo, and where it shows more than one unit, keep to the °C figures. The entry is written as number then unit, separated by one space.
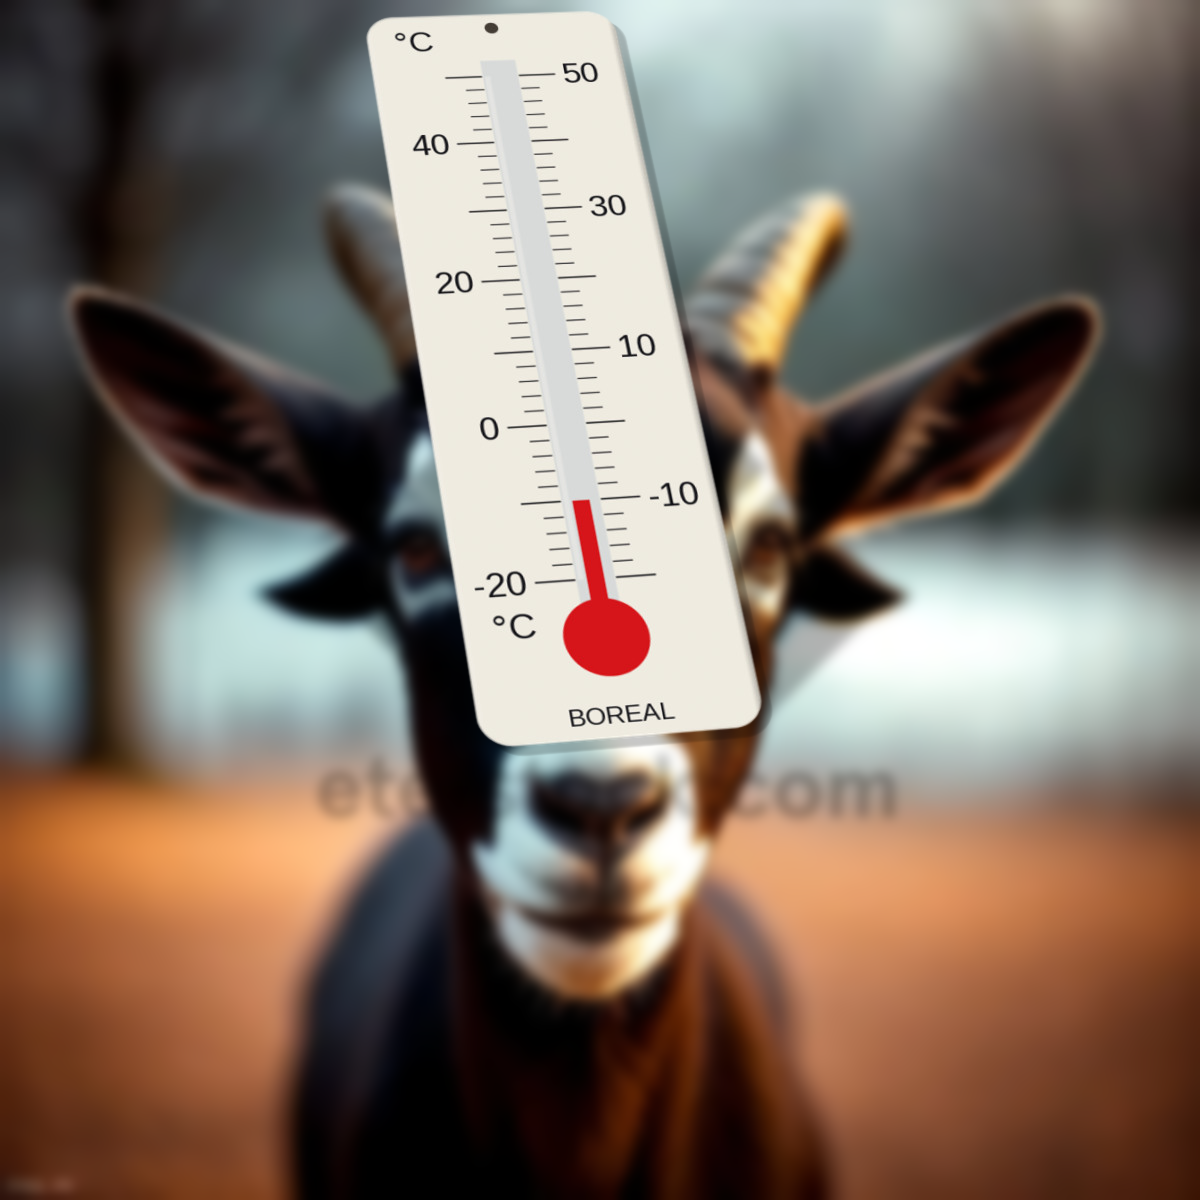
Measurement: -10 °C
